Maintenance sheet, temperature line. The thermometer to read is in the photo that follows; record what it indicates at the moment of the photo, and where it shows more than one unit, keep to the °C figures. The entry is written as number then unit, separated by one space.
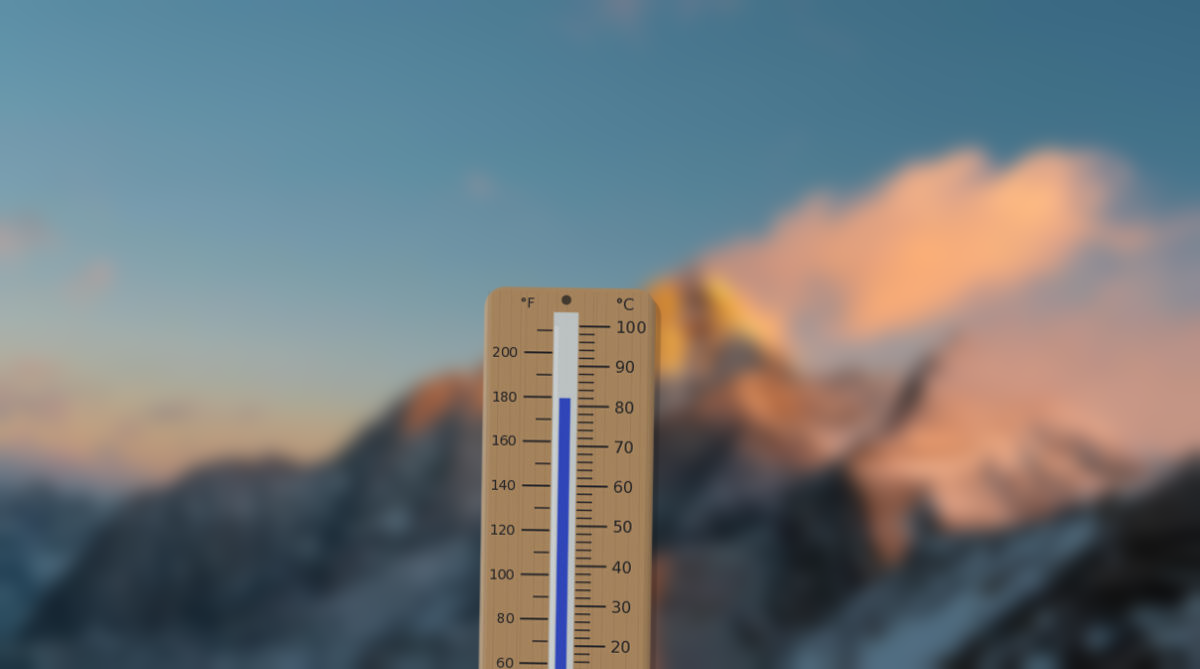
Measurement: 82 °C
